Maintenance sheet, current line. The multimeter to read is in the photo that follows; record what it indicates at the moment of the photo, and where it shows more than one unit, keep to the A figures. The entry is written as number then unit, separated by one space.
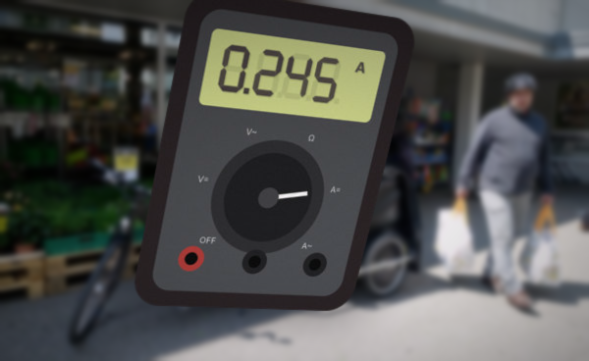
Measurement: 0.245 A
